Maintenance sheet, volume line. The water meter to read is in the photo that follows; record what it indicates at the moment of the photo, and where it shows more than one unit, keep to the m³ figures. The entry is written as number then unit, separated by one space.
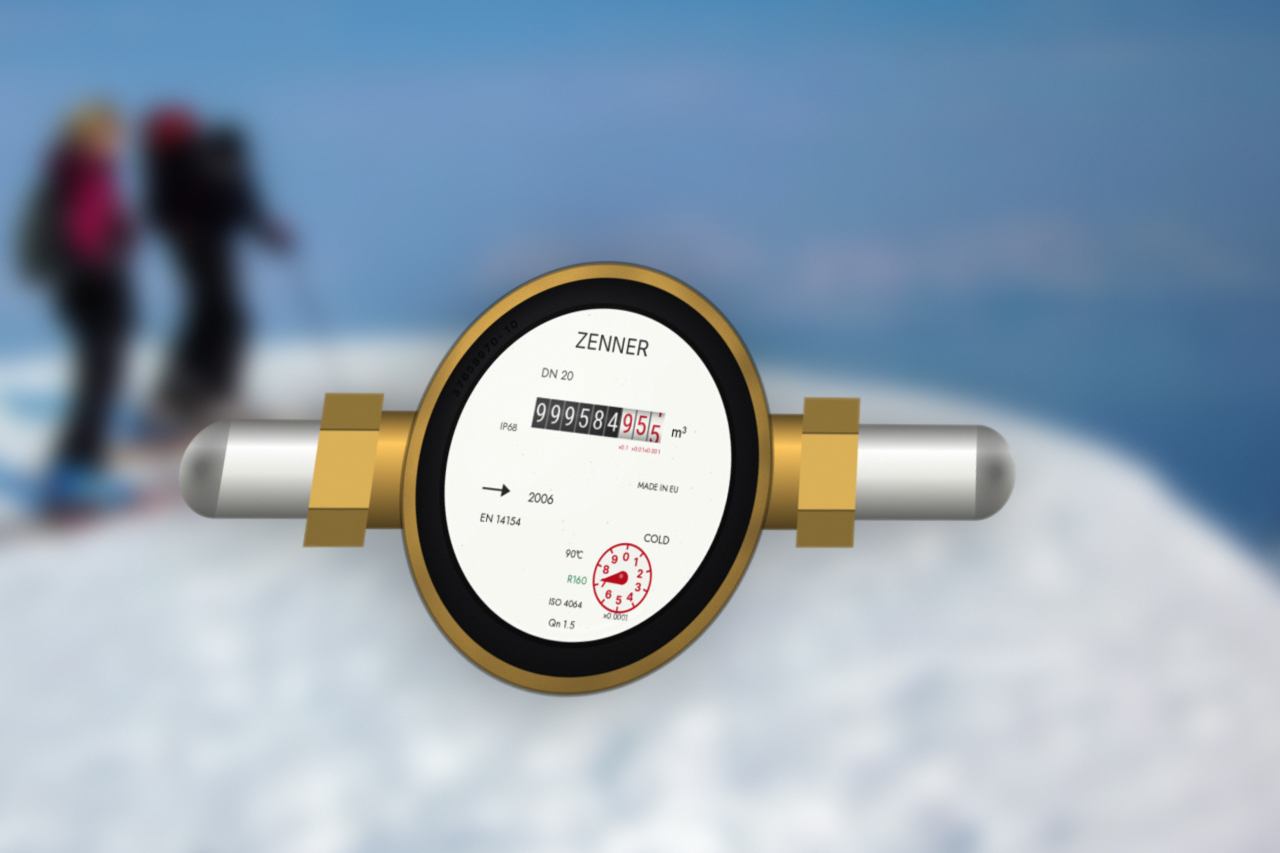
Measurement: 999584.9547 m³
